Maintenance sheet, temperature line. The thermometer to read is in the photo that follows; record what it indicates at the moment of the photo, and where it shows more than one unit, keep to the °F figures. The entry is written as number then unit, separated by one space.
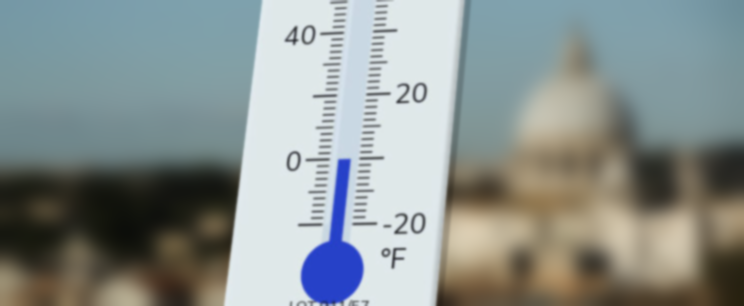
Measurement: 0 °F
